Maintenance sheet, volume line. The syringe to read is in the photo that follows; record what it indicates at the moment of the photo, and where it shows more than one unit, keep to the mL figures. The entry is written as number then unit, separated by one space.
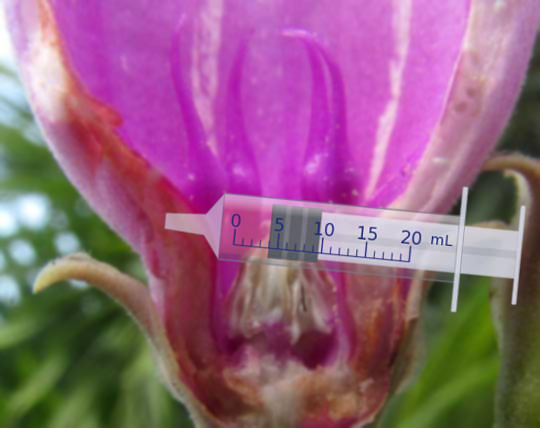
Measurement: 4 mL
